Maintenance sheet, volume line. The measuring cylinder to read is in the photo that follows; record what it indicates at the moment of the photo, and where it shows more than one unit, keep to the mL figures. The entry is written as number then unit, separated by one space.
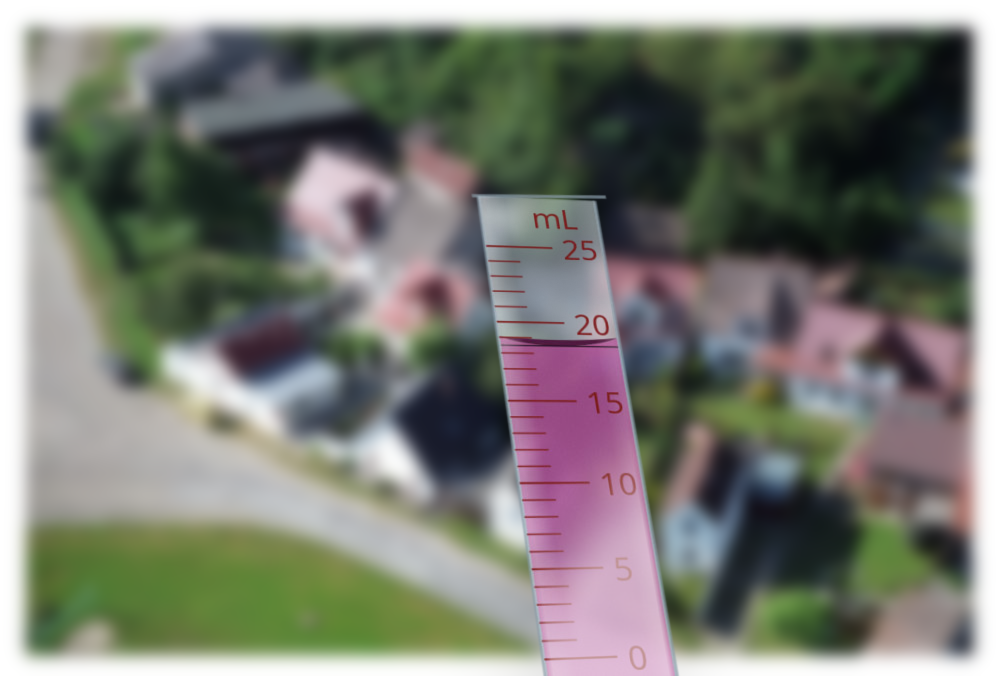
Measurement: 18.5 mL
